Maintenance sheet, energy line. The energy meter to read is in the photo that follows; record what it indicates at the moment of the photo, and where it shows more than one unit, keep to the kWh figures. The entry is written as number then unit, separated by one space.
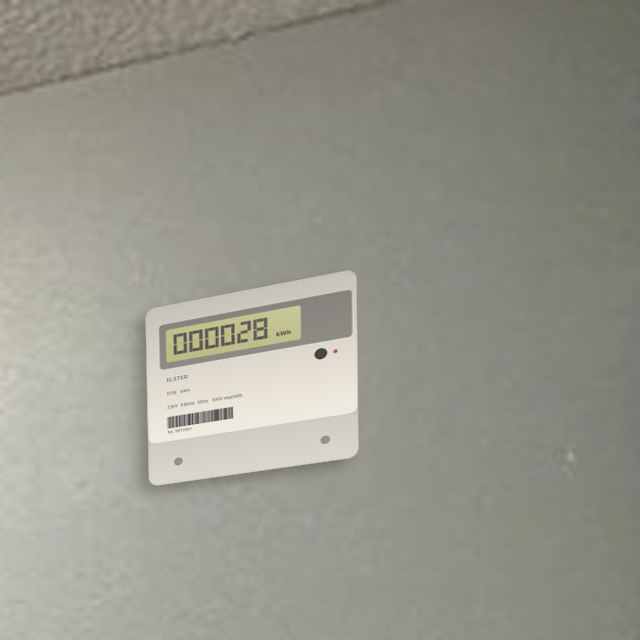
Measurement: 28 kWh
